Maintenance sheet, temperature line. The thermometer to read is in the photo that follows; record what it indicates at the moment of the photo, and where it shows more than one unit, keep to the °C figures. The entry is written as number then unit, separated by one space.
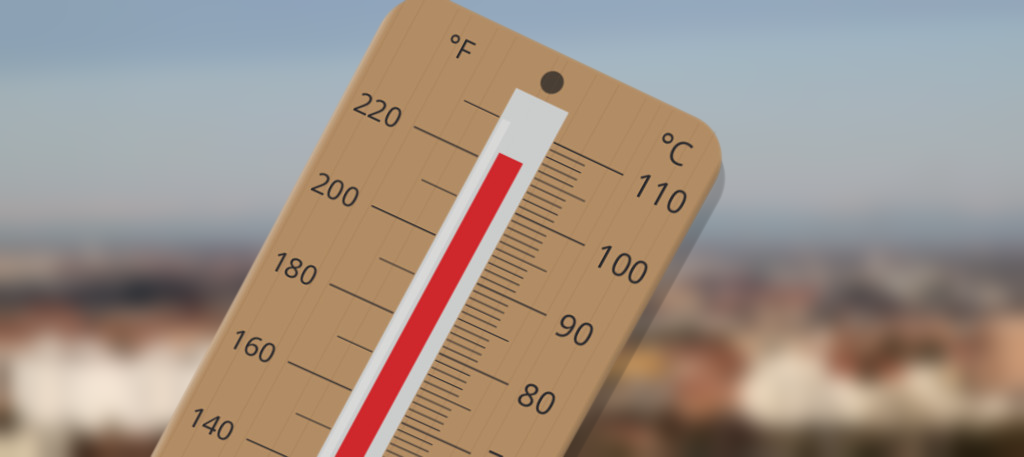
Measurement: 106 °C
